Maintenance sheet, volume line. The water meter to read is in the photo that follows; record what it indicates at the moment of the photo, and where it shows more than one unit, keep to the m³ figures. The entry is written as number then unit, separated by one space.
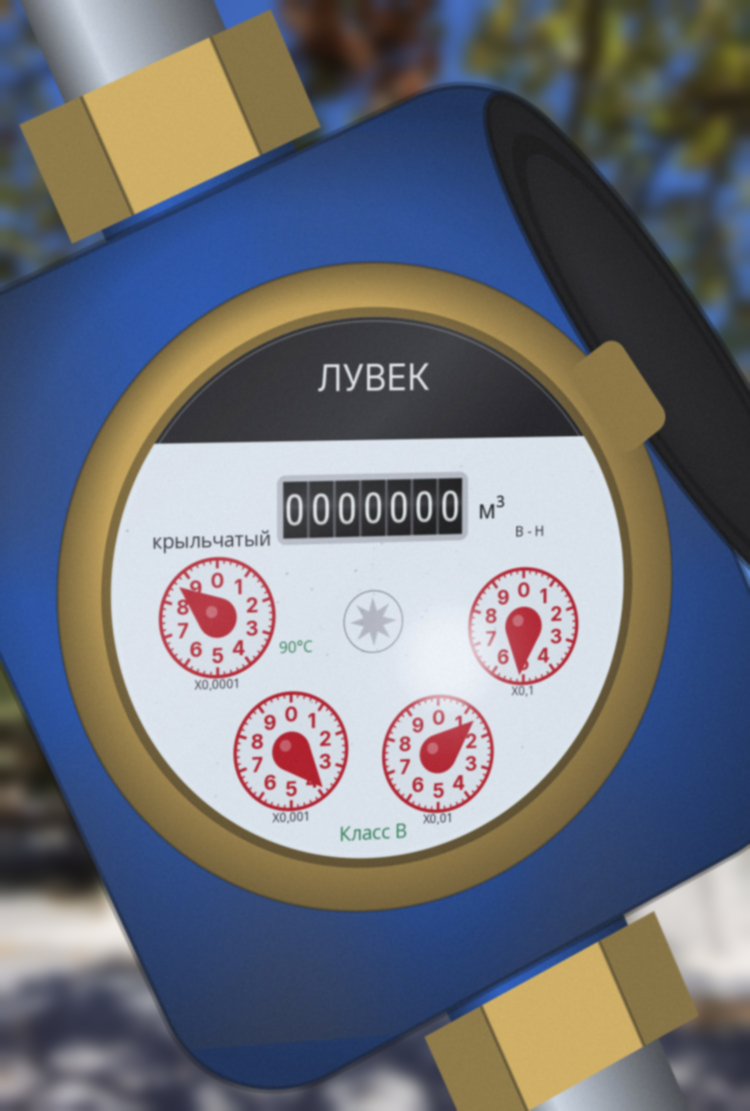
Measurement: 0.5138 m³
